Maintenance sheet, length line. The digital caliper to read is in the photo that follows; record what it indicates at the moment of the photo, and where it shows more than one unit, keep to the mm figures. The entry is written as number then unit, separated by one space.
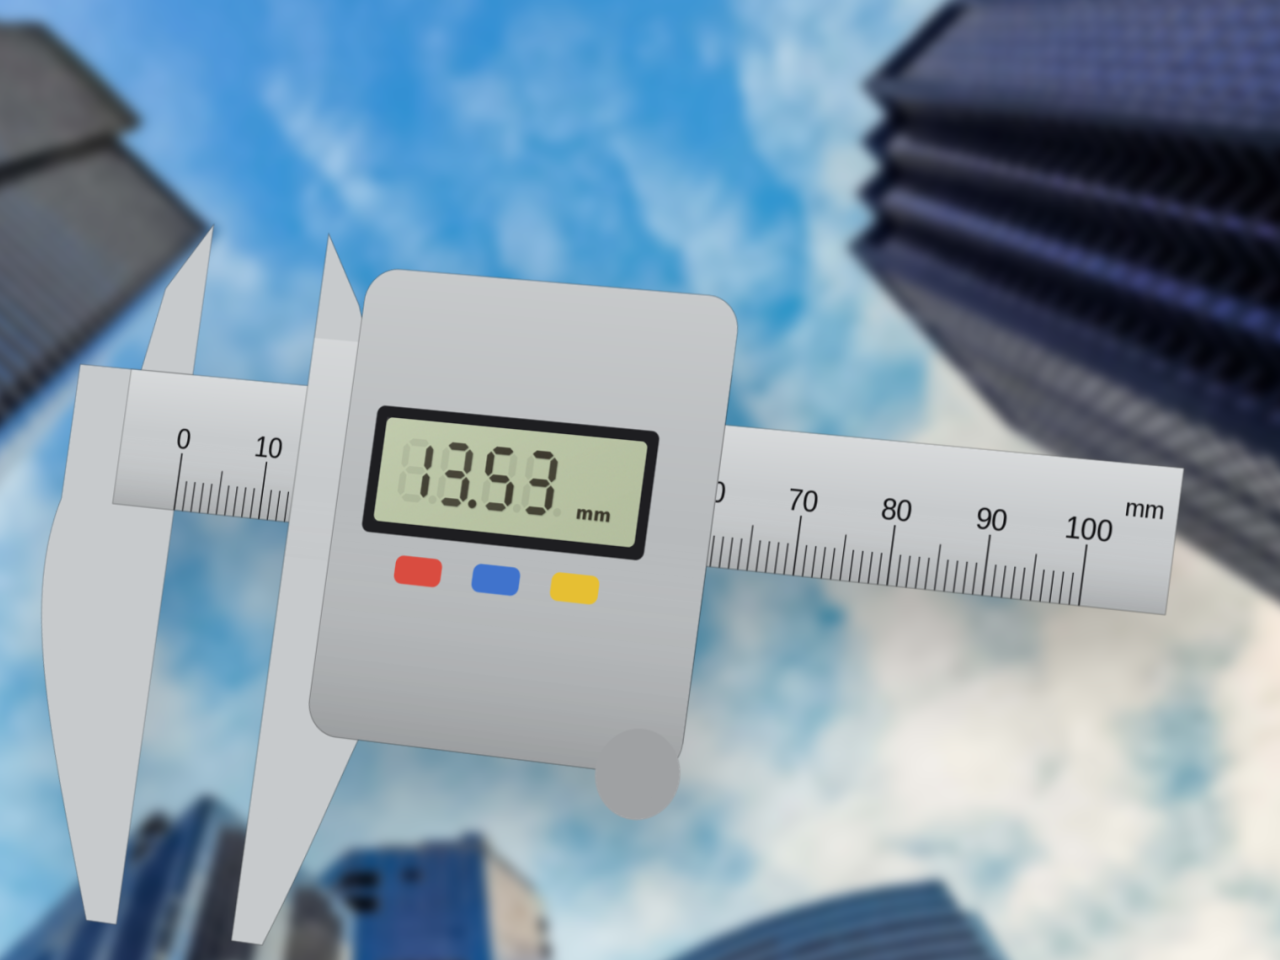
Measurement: 13.53 mm
